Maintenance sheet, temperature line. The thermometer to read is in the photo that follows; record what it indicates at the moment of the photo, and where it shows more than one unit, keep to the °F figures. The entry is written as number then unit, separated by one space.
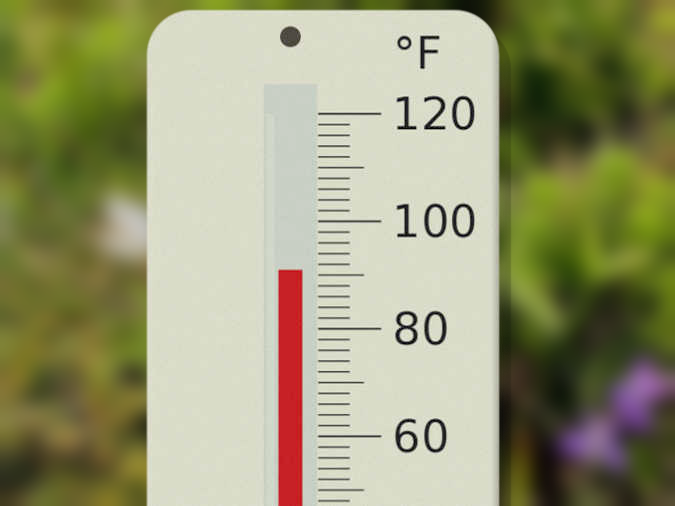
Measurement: 91 °F
